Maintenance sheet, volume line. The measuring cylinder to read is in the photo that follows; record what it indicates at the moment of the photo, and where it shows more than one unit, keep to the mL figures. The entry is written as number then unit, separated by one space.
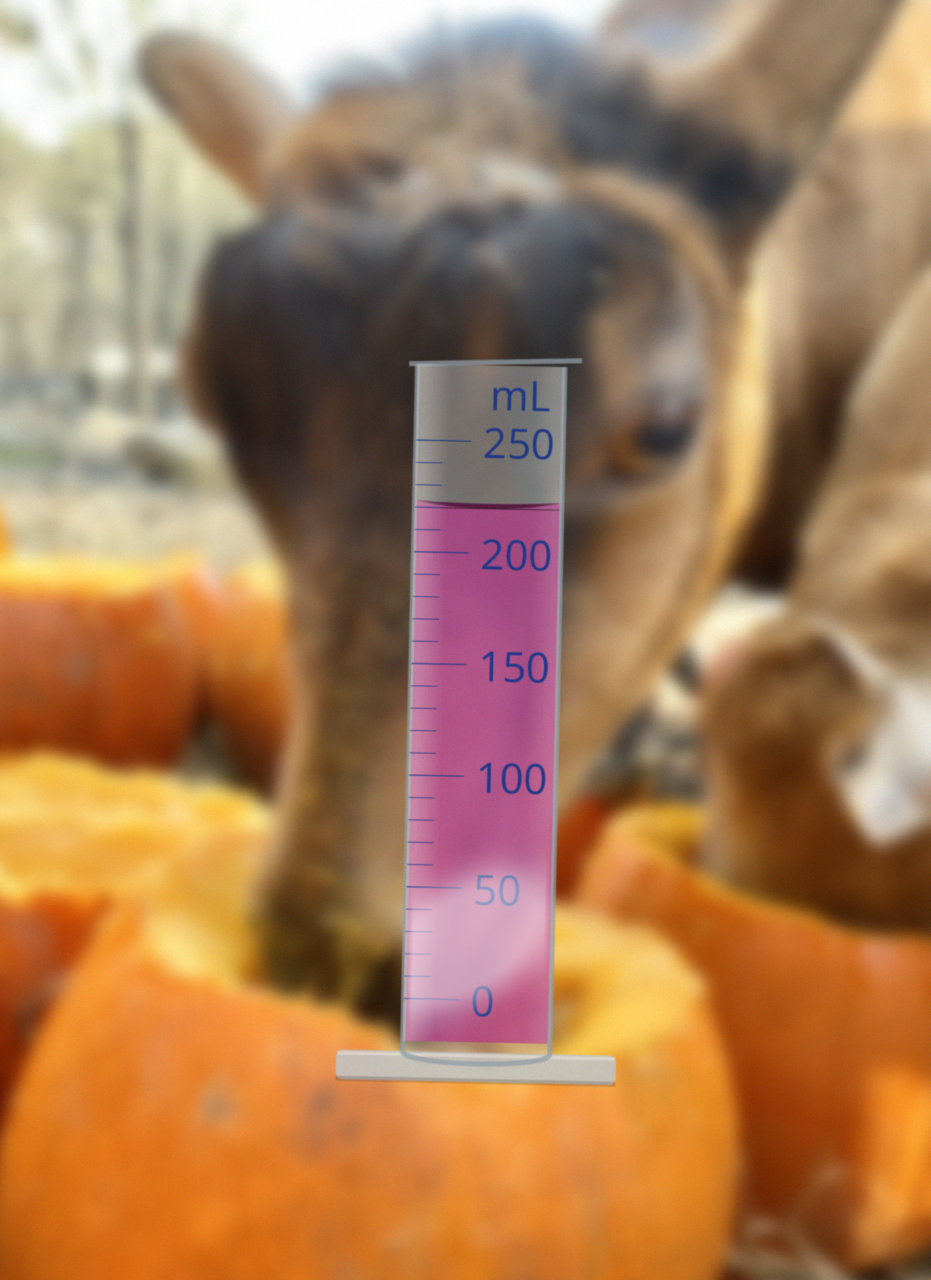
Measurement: 220 mL
